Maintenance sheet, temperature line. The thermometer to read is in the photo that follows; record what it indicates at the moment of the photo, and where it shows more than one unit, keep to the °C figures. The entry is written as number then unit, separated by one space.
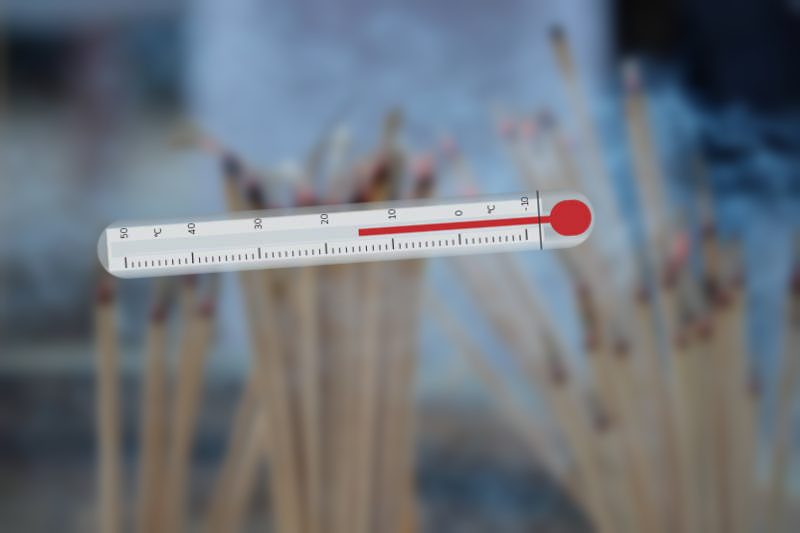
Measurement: 15 °C
